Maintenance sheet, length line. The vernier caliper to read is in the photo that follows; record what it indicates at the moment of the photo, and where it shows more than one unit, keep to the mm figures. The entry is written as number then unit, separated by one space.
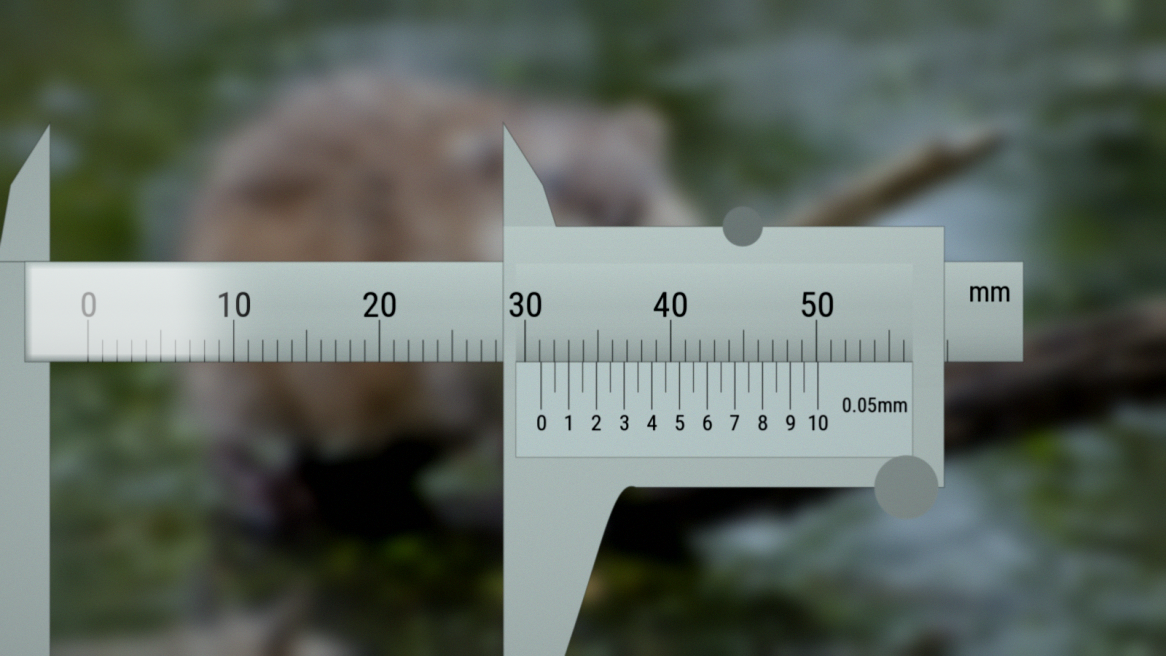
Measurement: 31.1 mm
